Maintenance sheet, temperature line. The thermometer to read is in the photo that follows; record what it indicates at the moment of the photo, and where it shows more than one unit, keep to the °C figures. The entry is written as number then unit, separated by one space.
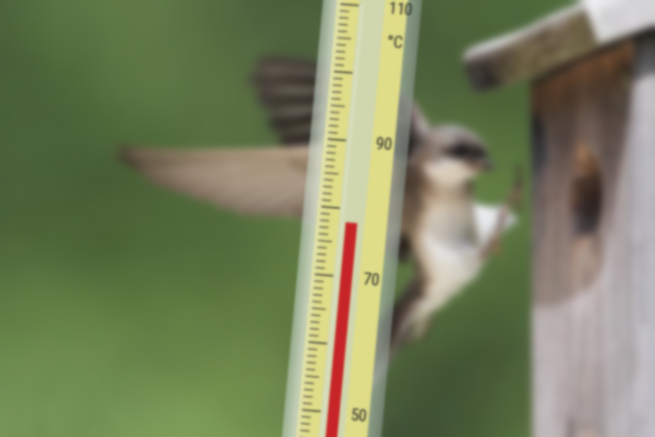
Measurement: 78 °C
